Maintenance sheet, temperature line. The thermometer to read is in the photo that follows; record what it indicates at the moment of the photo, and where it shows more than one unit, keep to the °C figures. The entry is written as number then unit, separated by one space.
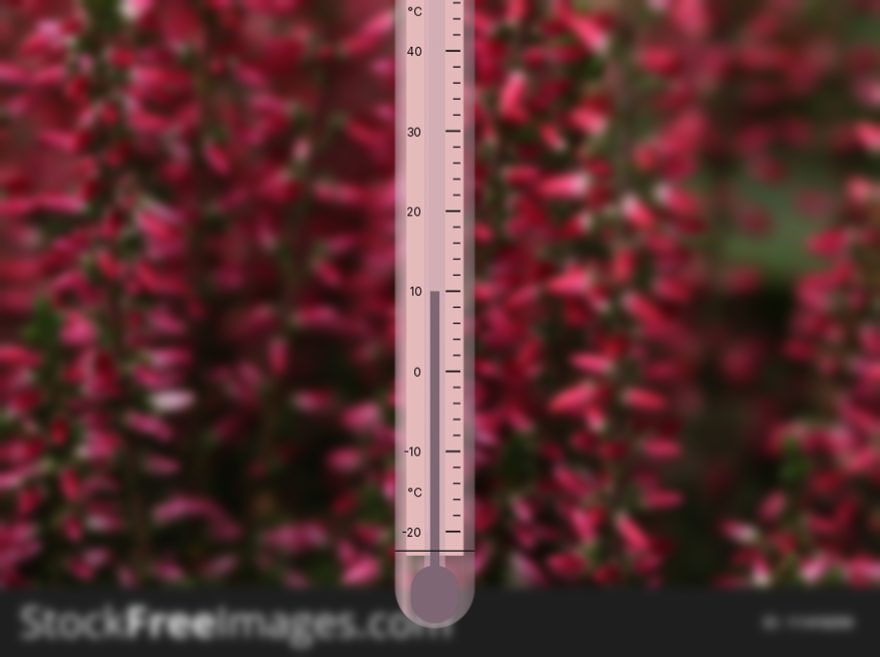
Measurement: 10 °C
